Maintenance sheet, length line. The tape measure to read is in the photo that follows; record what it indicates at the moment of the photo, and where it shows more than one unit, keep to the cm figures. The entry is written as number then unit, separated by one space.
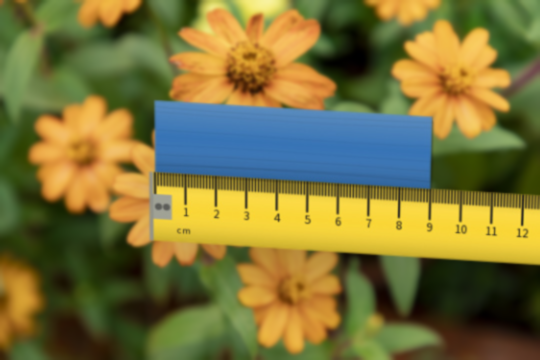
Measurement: 9 cm
